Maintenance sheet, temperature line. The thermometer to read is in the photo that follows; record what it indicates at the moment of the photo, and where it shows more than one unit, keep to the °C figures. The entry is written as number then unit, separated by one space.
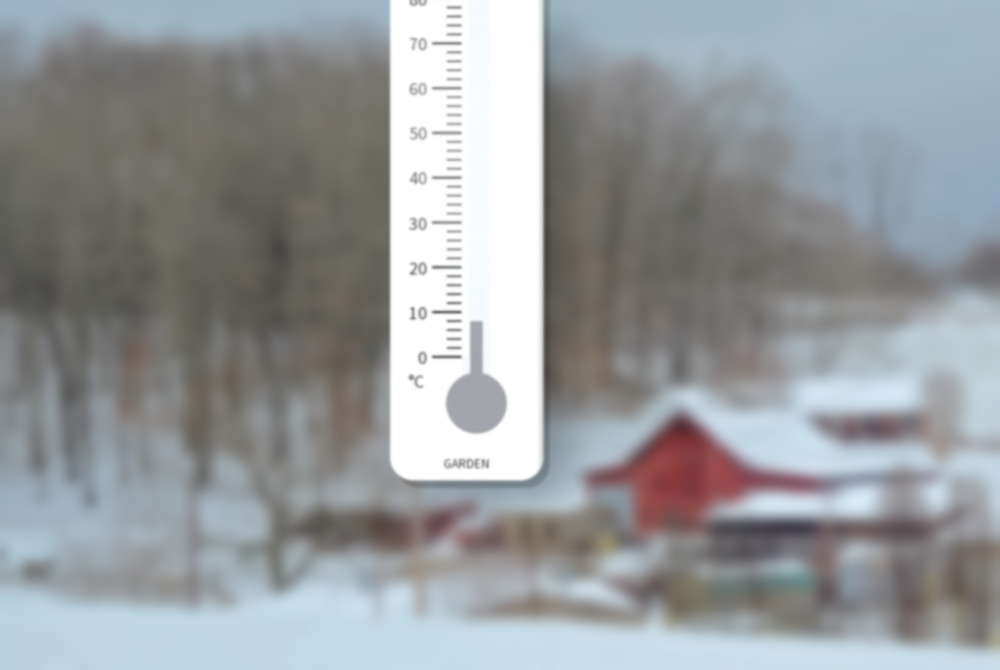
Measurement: 8 °C
